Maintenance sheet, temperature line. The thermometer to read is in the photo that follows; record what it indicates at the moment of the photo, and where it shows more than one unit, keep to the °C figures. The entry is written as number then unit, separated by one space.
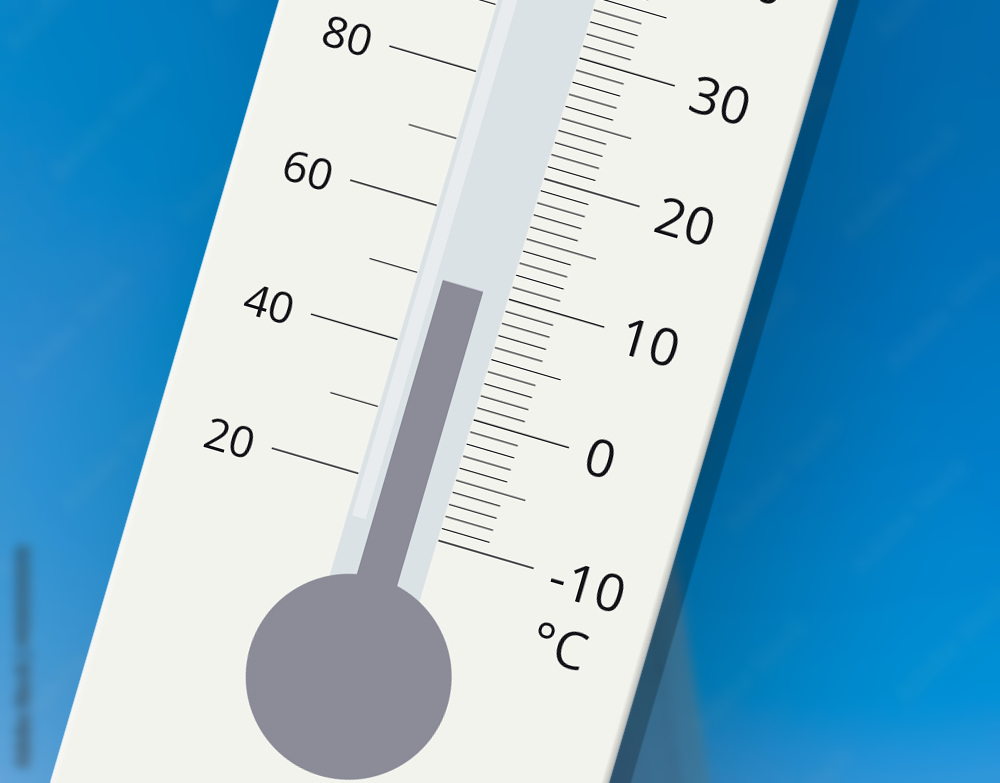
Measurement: 10 °C
